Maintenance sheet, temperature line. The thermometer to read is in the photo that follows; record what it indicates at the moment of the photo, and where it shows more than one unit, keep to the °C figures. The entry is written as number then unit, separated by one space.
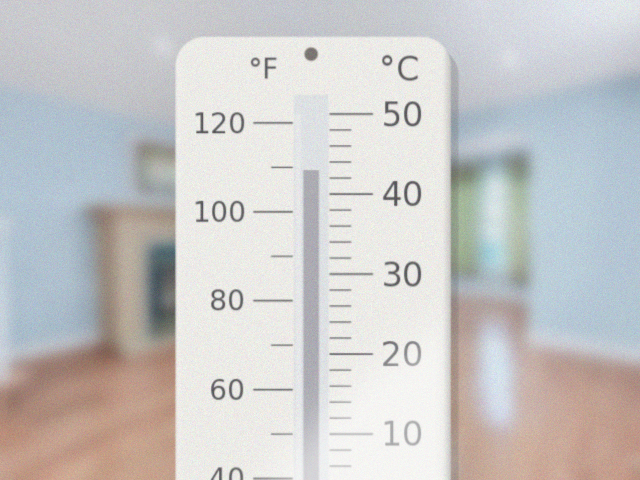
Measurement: 43 °C
